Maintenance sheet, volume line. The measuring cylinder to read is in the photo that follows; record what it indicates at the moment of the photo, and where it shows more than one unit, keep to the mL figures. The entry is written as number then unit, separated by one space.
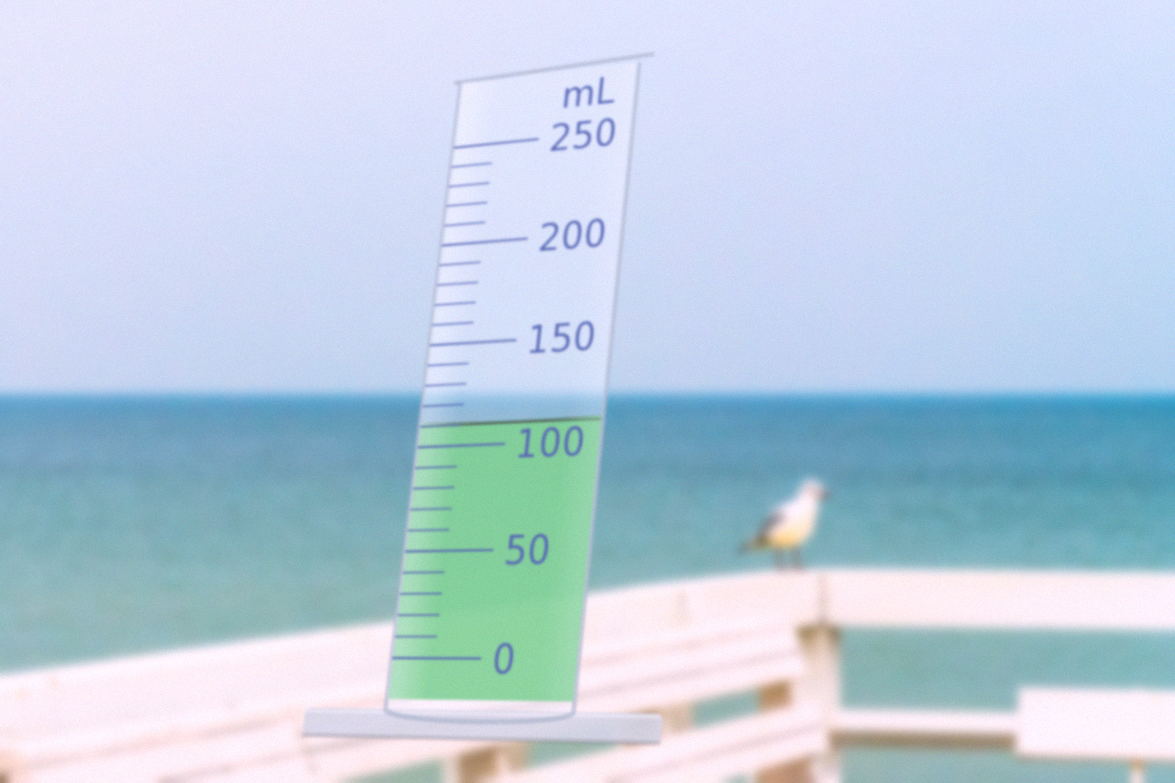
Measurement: 110 mL
